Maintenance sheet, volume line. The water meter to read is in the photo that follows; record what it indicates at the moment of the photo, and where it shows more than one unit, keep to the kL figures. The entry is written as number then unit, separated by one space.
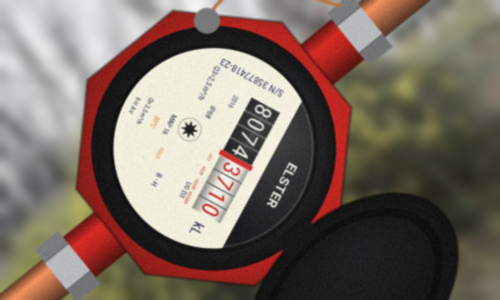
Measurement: 8074.3710 kL
